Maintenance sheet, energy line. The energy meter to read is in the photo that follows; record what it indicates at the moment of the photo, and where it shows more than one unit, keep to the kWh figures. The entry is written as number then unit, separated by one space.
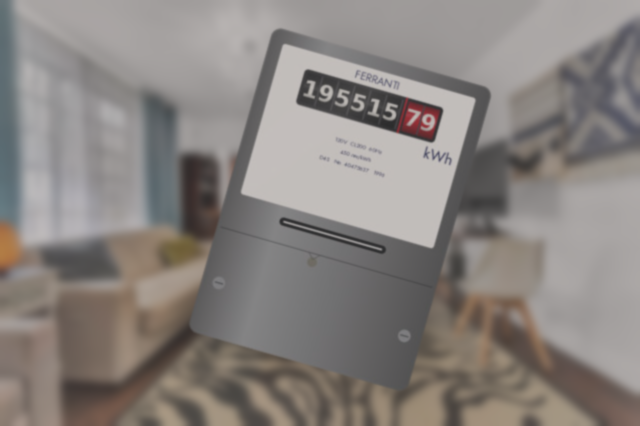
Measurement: 195515.79 kWh
